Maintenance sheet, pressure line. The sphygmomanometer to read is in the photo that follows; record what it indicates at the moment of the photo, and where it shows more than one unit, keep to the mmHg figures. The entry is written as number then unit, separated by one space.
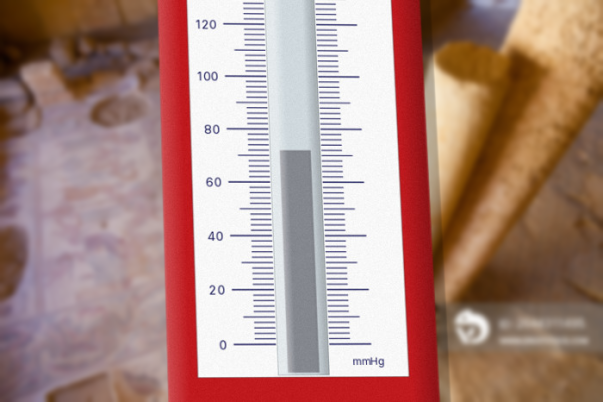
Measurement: 72 mmHg
